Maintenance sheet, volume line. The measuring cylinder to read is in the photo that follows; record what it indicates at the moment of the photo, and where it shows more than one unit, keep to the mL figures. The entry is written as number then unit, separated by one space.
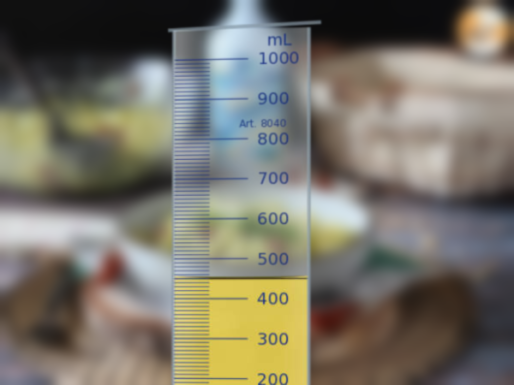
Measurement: 450 mL
